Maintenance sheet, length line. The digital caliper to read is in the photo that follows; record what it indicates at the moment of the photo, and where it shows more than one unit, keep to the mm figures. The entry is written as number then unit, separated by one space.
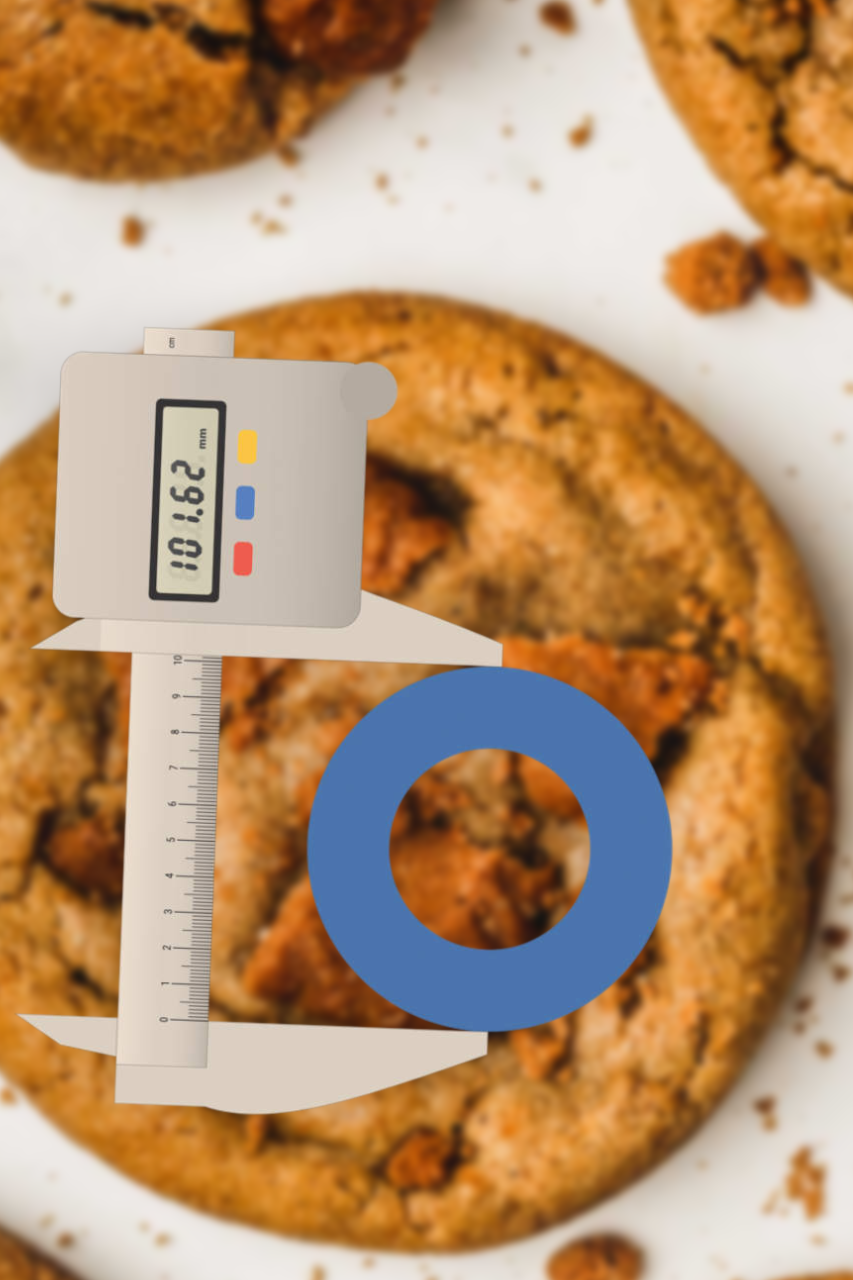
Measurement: 101.62 mm
